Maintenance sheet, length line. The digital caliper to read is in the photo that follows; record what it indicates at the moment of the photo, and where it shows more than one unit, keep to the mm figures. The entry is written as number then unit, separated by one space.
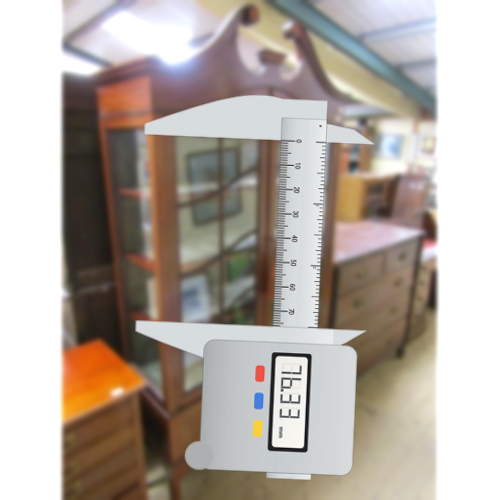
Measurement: 76.33 mm
